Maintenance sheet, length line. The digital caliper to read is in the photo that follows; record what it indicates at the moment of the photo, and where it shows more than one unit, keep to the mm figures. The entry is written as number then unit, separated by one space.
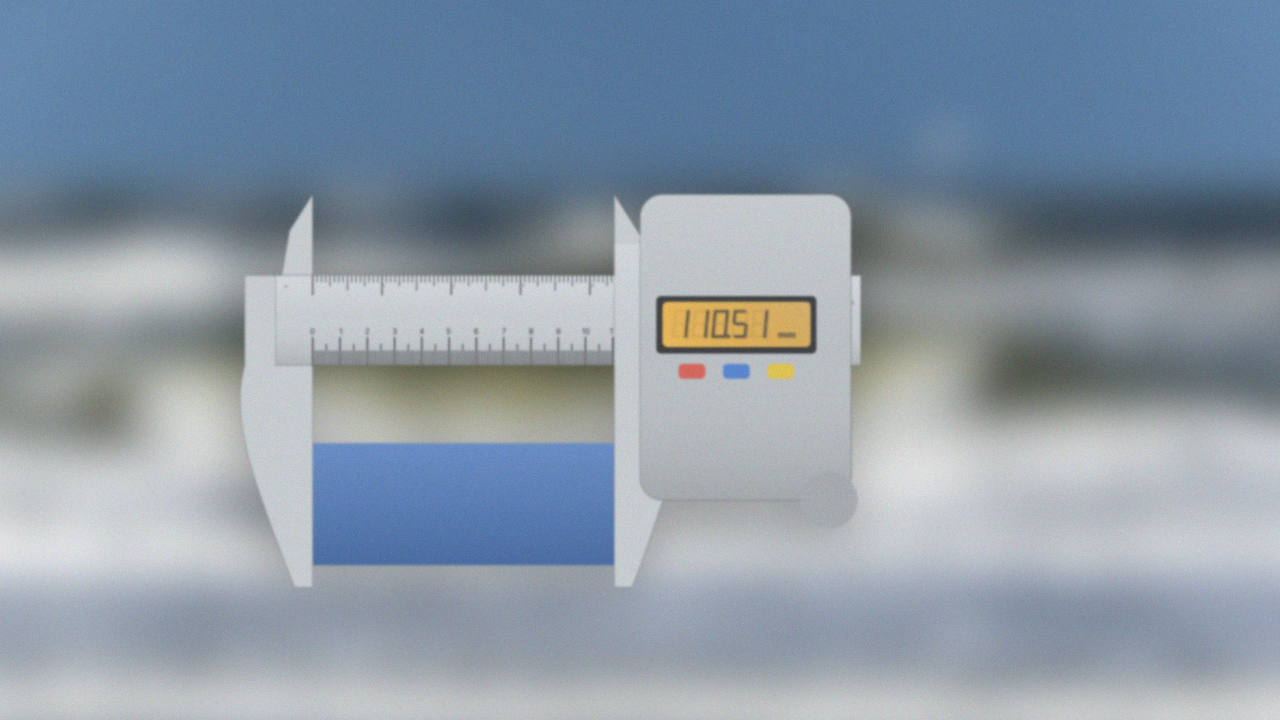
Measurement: 110.51 mm
